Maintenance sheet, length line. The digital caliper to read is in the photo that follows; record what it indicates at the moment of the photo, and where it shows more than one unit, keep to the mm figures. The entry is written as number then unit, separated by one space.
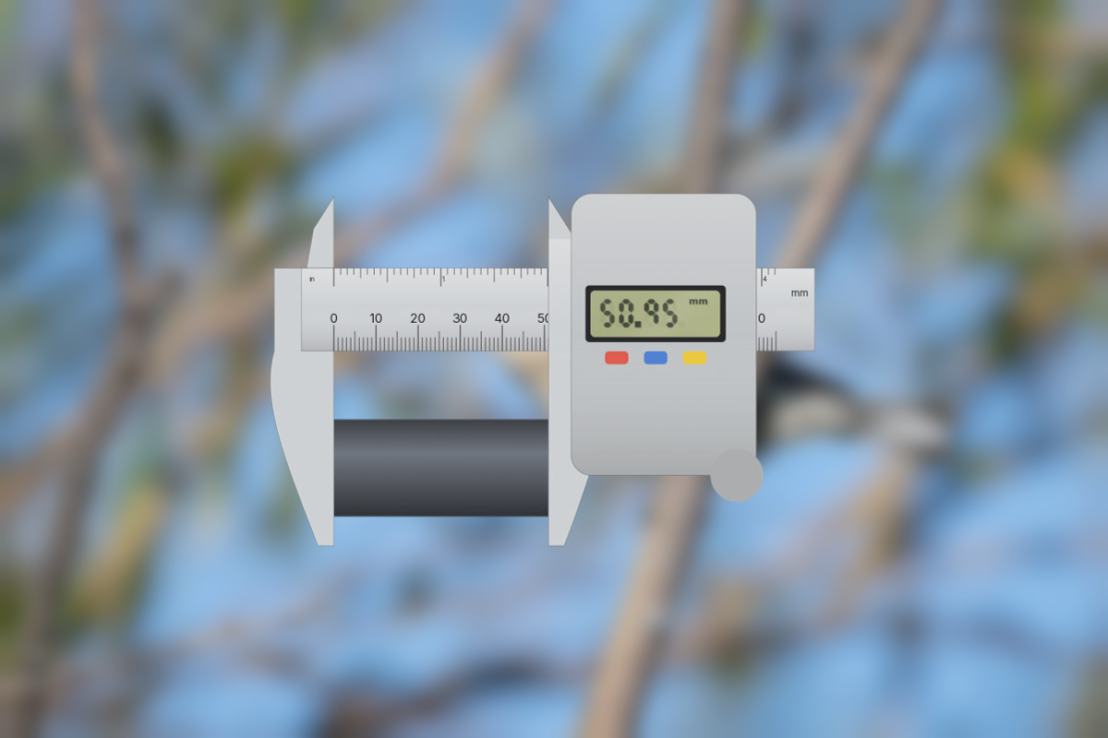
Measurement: 50.95 mm
